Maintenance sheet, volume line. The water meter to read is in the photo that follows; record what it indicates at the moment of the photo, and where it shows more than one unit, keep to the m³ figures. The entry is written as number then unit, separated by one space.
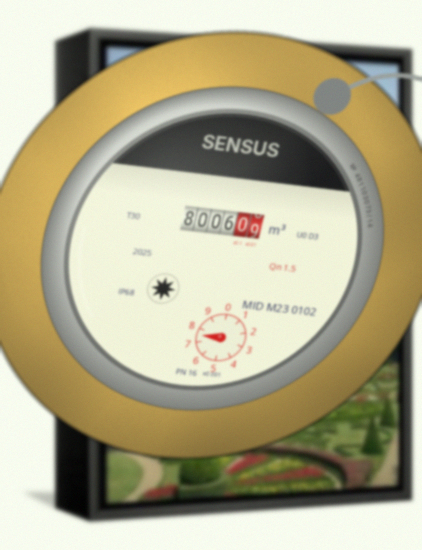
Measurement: 8006.087 m³
